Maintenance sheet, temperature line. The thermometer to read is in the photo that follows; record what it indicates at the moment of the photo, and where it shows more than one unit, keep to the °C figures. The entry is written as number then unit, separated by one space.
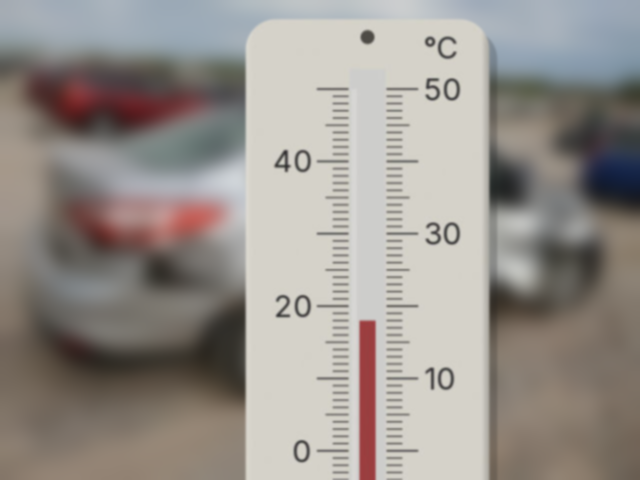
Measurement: 18 °C
